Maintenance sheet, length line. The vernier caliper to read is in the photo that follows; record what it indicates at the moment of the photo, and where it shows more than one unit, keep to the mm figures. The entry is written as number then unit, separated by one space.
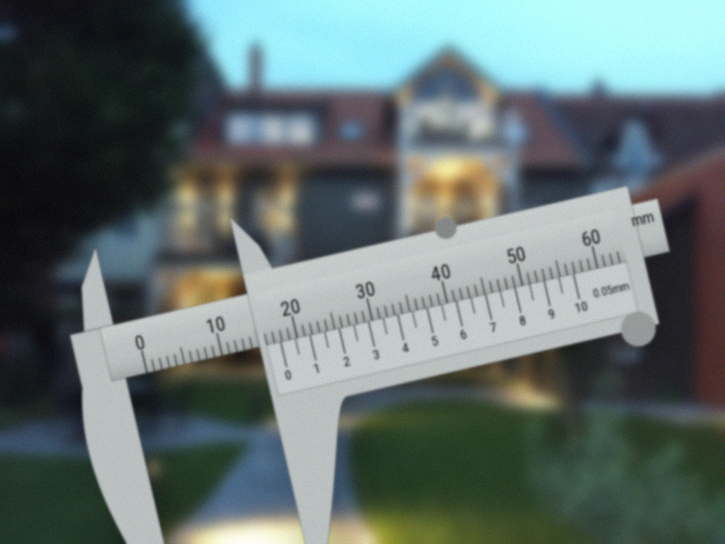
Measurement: 17.8 mm
